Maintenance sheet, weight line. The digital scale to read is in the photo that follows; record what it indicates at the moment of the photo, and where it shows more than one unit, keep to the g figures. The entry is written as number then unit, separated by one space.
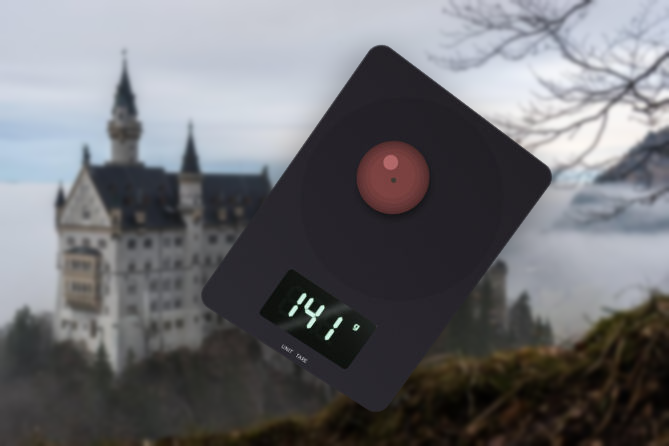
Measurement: 141 g
